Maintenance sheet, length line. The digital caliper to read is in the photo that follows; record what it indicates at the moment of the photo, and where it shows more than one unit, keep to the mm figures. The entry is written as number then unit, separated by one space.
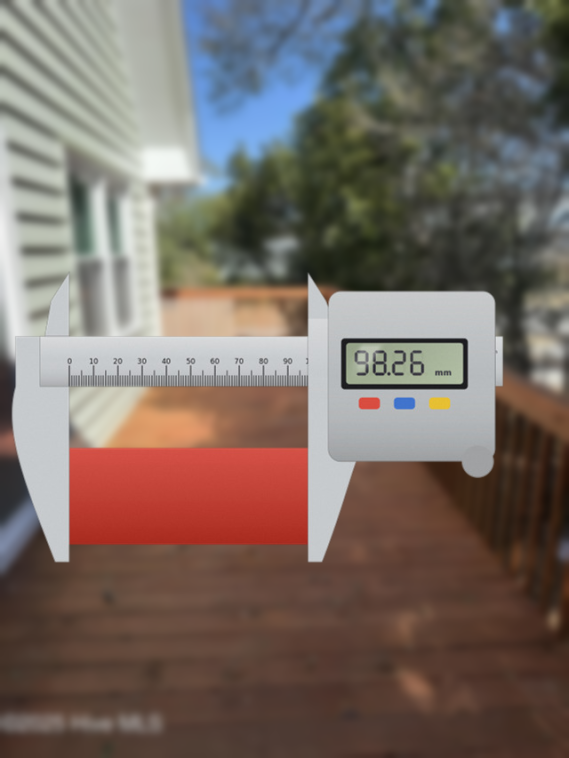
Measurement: 98.26 mm
